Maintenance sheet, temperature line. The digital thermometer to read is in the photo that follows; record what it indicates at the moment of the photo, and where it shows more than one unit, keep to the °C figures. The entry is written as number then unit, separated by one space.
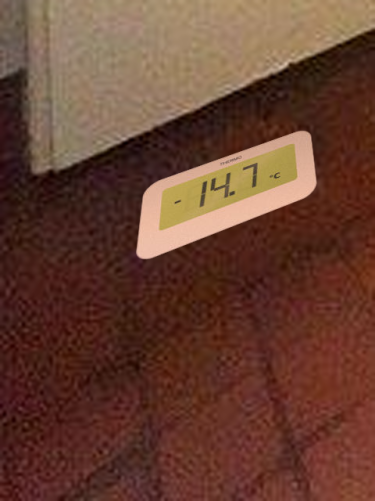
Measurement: -14.7 °C
